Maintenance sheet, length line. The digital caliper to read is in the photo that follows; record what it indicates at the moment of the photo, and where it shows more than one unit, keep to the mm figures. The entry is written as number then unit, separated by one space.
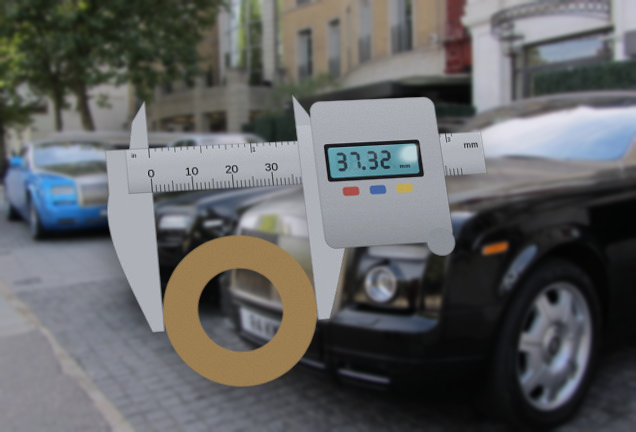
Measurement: 37.32 mm
